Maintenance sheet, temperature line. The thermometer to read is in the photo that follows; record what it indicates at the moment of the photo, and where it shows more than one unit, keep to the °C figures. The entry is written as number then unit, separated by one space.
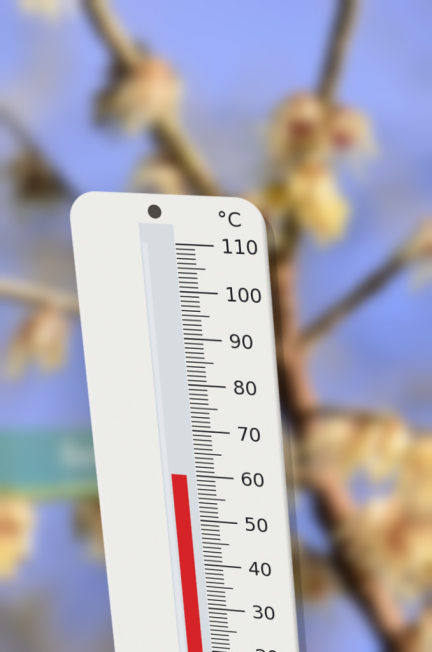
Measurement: 60 °C
